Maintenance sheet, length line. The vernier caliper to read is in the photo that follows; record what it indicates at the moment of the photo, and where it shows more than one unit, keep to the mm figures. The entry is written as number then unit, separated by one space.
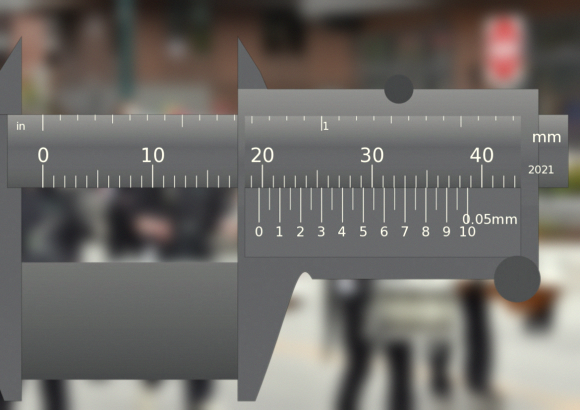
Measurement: 19.7 mm
